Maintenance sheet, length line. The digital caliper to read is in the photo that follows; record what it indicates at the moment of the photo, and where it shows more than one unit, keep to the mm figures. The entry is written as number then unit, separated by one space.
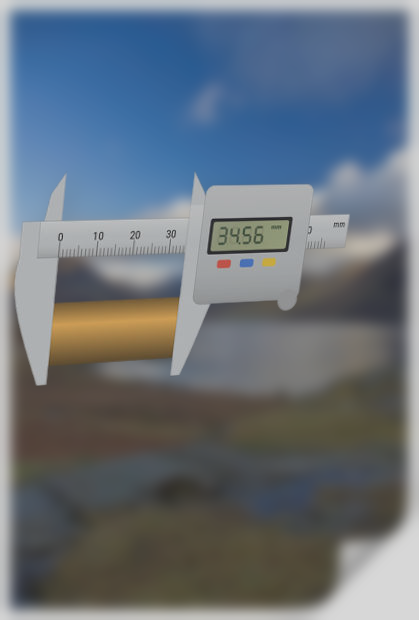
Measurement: 34.56 mm
